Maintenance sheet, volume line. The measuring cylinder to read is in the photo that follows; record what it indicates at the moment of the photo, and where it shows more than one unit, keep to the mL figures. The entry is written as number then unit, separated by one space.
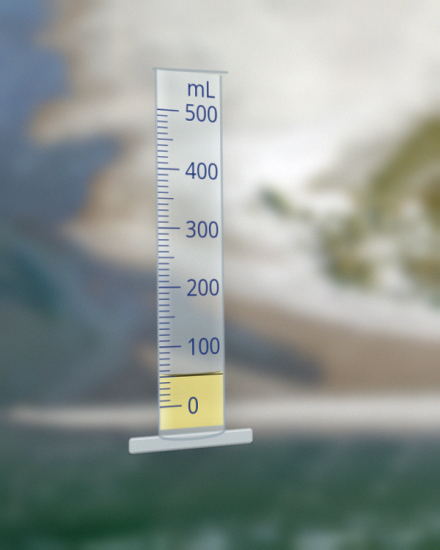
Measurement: 50 mL
